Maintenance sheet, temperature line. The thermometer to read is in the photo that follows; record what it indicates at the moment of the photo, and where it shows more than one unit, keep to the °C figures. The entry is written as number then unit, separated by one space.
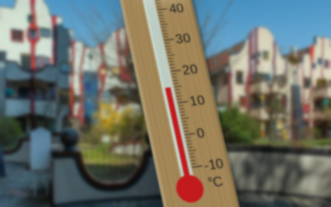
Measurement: 15 °C
